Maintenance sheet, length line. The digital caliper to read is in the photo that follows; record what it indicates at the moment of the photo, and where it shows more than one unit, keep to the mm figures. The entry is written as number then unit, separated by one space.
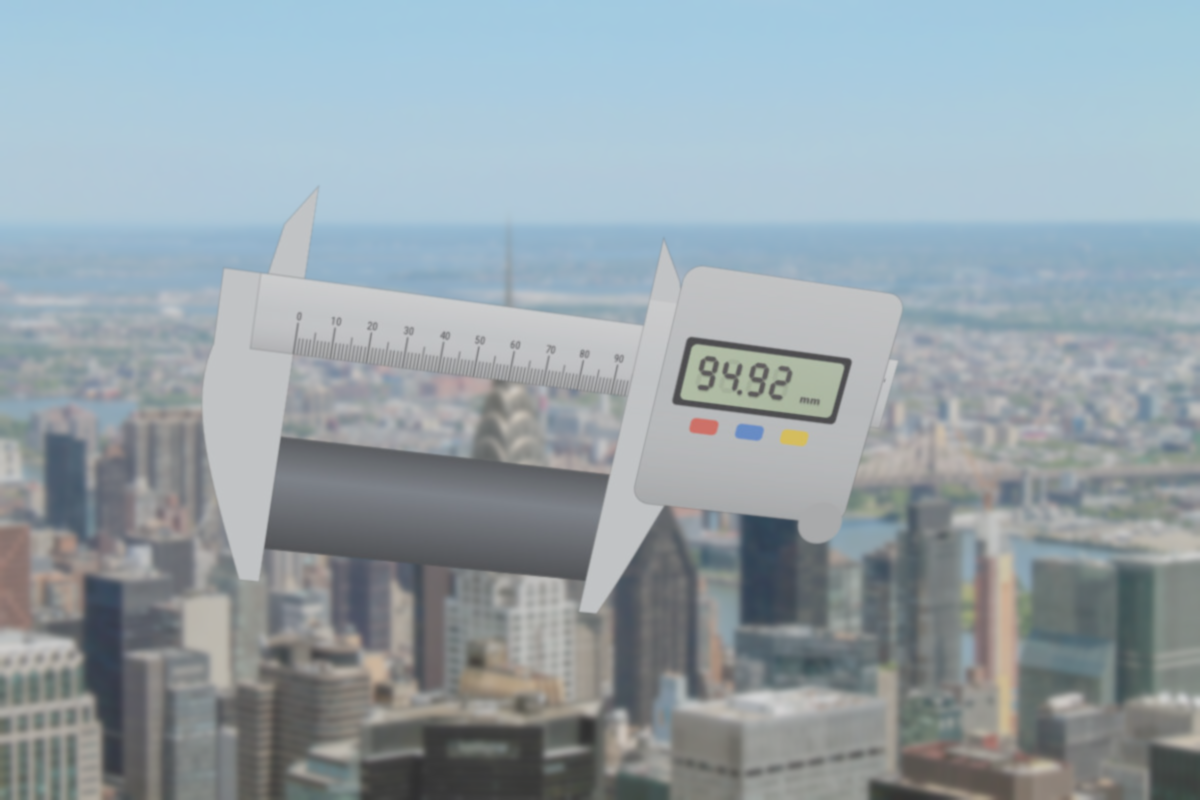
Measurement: 94.92 mm
